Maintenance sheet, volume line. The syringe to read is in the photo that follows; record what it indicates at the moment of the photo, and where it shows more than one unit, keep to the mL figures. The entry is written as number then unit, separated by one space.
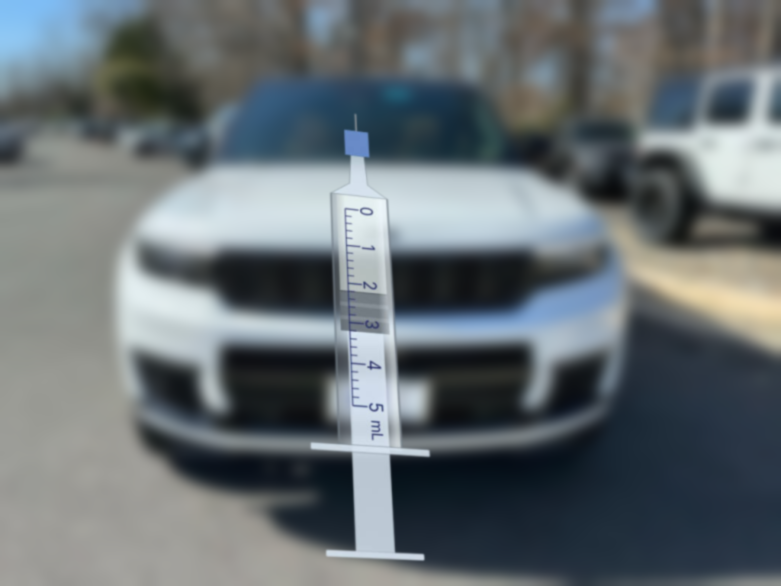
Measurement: 2.2 mL
